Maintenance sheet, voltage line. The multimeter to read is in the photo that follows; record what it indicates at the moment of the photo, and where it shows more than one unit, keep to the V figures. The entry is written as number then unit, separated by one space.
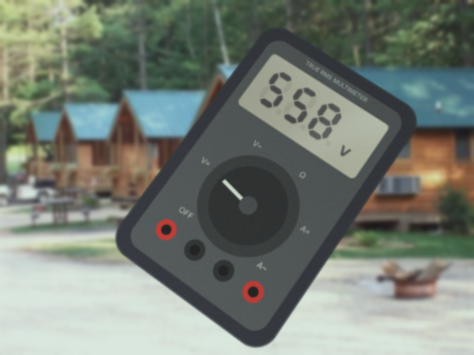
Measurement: 558 V
